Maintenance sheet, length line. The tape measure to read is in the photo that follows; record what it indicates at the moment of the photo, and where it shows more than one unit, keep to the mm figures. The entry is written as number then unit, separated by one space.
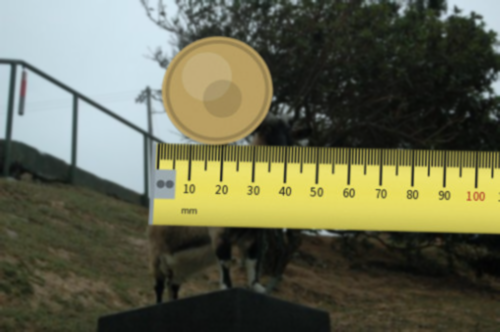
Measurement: 35 mm
